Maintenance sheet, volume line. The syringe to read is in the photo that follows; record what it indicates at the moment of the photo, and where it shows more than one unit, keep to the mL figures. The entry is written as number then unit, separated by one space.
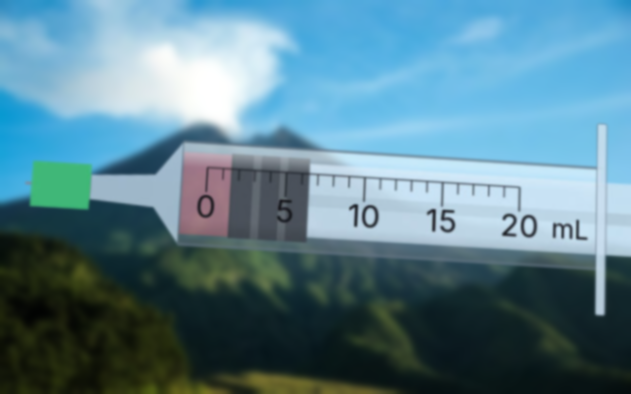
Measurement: 1.5 mL
